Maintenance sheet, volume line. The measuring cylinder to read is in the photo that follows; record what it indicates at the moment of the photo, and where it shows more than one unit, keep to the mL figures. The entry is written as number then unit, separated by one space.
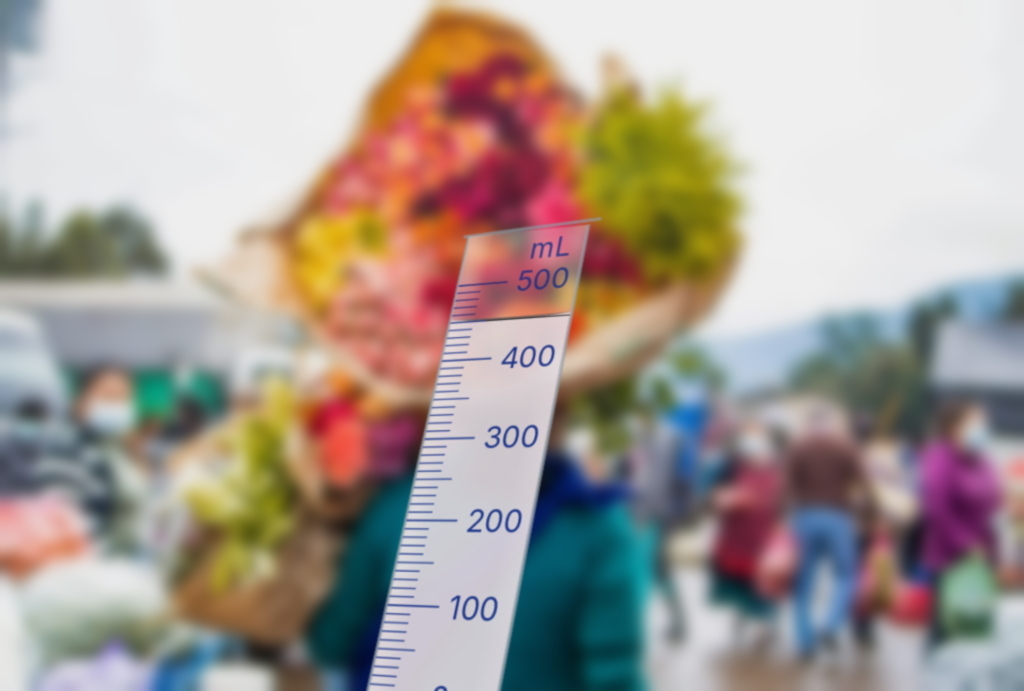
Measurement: 450 mL
